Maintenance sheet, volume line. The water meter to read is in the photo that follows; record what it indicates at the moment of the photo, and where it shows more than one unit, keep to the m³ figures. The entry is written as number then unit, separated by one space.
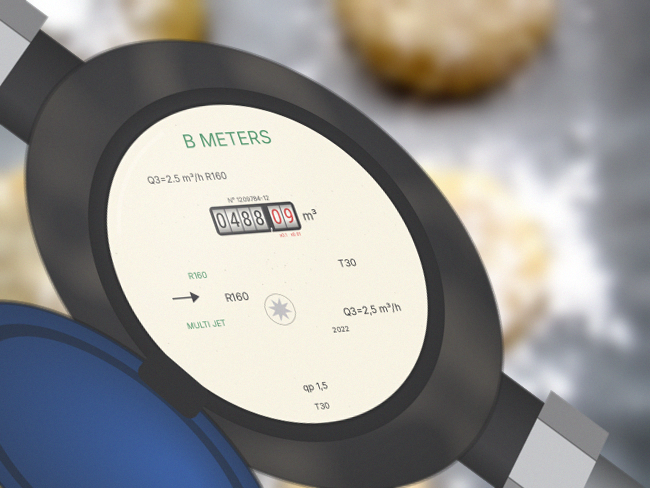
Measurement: 488.09 m³
